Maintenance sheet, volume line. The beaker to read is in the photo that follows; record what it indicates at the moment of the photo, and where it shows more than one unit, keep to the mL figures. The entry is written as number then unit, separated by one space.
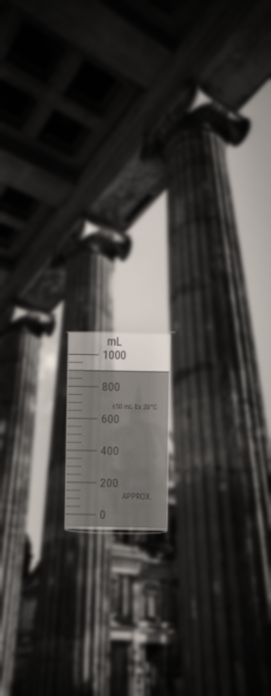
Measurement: 900 mL
